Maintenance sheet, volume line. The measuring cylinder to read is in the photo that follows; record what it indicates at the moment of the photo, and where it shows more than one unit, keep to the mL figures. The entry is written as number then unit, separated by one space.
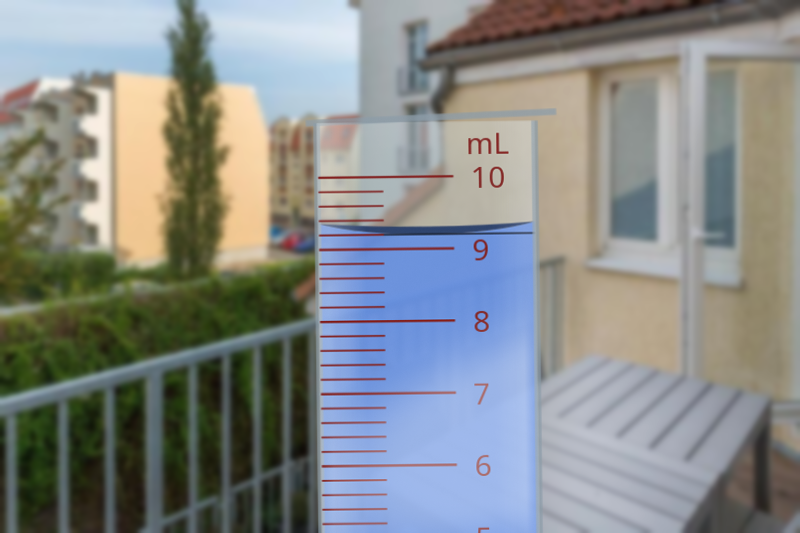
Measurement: 9.2 mL
